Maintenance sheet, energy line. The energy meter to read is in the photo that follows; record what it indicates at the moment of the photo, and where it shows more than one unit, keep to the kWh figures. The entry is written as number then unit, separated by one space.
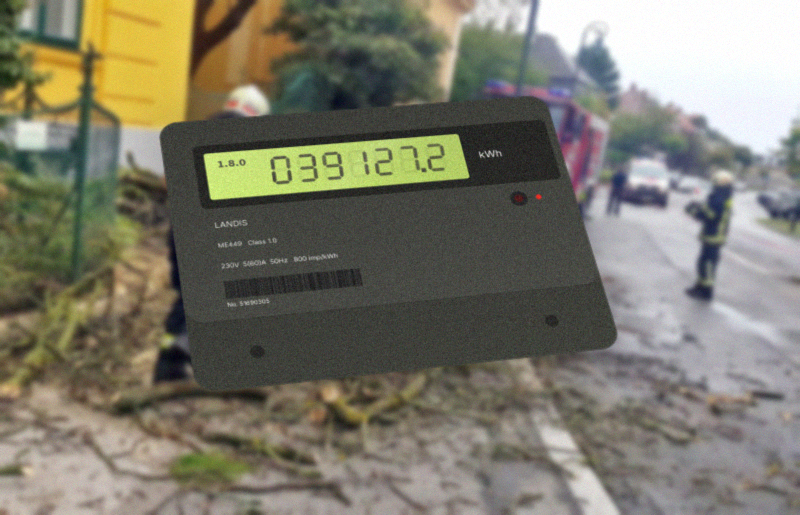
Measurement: 39127.2 kWh
